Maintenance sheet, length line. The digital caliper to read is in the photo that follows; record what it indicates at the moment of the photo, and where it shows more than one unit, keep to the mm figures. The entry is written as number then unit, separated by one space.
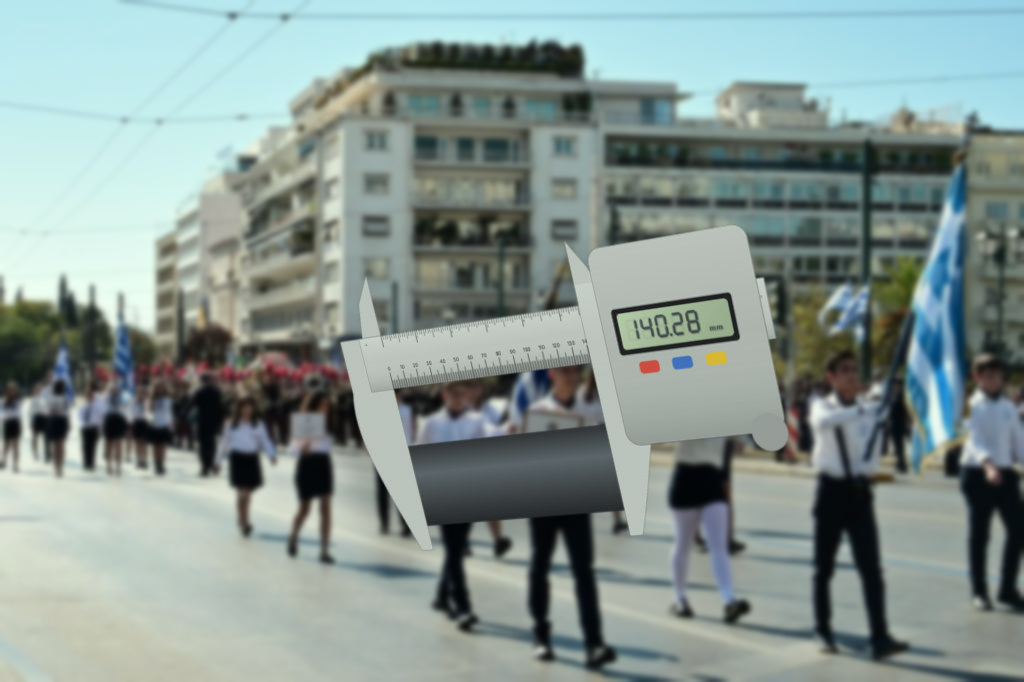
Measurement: 140.28 mm
